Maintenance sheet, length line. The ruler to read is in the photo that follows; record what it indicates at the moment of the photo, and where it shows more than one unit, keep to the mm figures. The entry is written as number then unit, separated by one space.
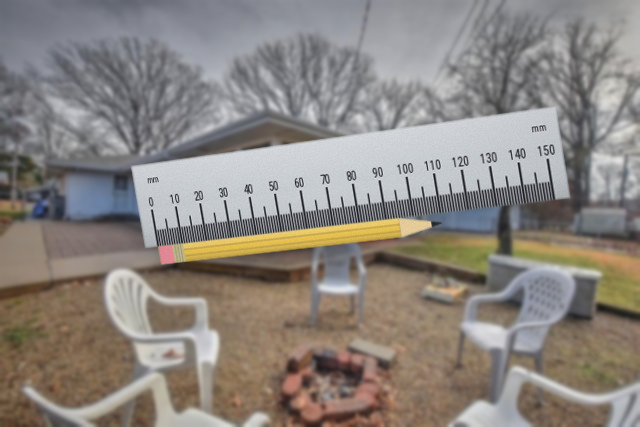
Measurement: 110 mm
